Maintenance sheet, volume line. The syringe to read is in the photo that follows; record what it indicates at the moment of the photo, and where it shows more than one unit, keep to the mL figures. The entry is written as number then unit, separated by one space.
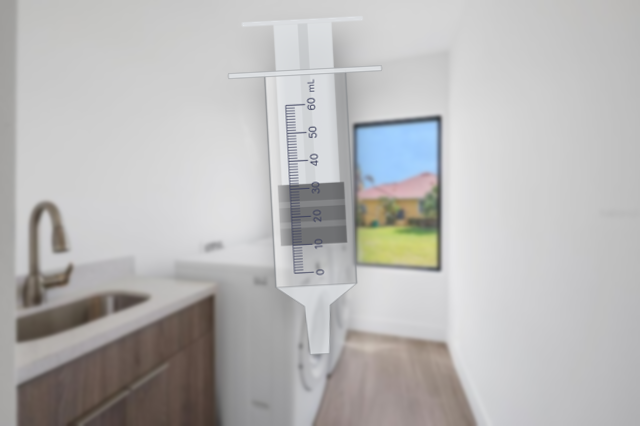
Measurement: 10 mL
